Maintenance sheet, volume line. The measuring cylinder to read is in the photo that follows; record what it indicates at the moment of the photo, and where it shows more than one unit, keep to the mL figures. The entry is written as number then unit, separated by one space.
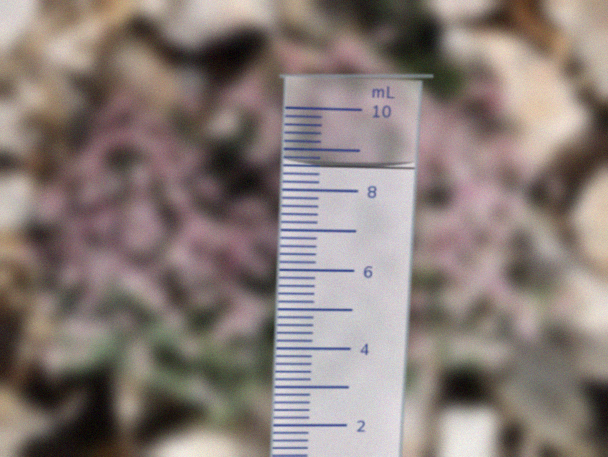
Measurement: 8.6 mL
